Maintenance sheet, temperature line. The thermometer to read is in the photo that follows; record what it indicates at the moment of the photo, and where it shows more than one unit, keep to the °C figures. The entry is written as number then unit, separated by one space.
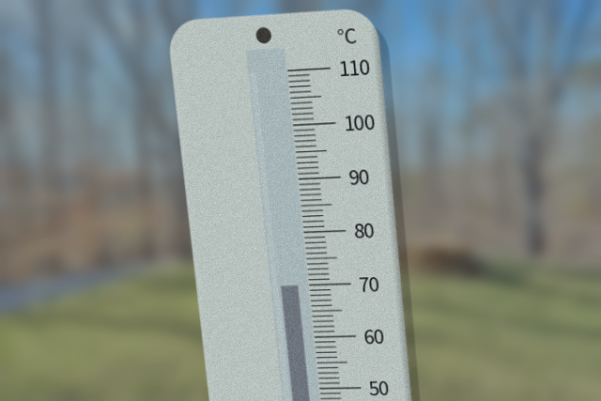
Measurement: 70 °C
